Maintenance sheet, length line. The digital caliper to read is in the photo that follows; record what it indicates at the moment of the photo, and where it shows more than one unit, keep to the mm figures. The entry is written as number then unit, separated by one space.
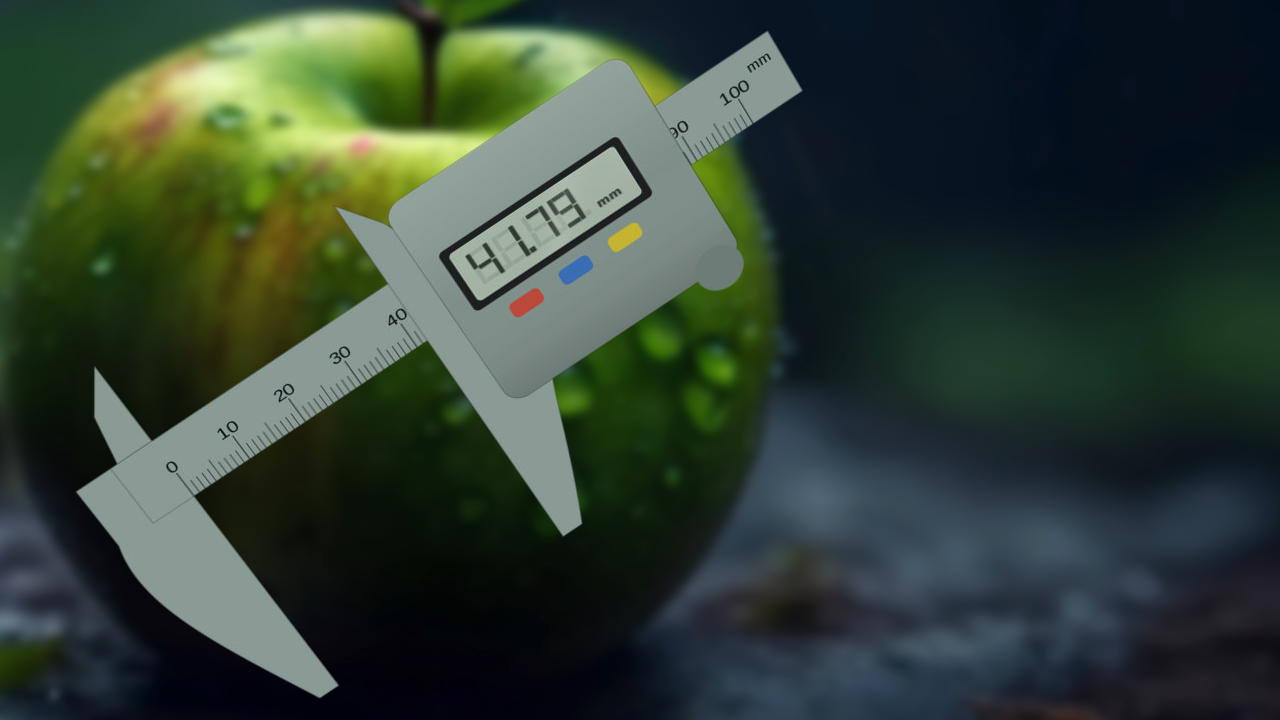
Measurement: 41.79 mm
